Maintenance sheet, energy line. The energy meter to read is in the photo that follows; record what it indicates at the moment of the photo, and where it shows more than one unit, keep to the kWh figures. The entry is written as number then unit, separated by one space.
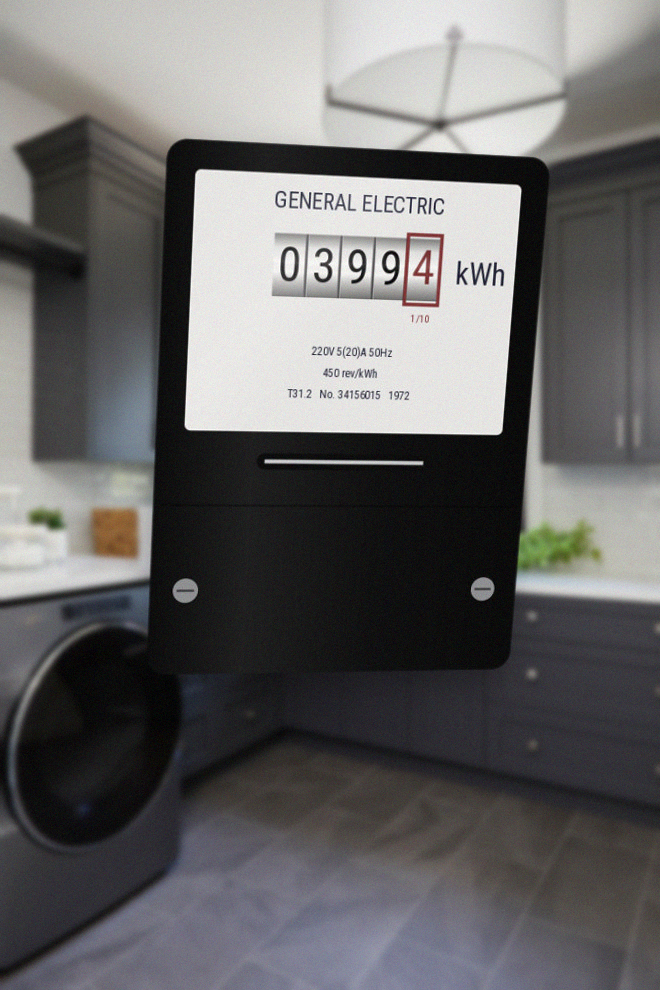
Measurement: 399.4 kWh
